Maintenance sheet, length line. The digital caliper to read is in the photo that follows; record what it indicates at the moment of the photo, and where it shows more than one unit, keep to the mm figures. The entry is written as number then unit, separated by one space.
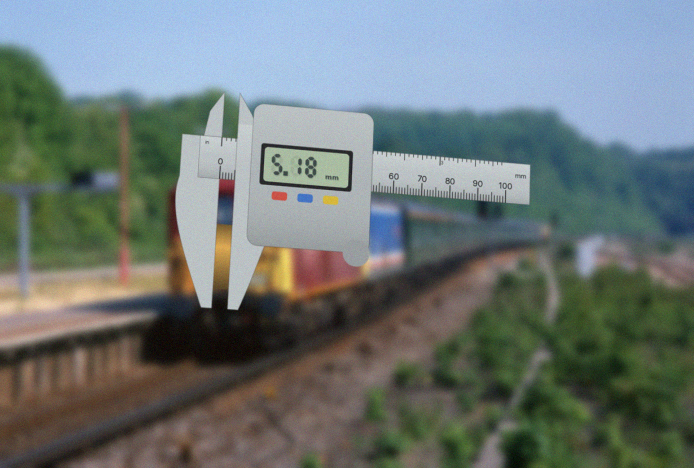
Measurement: 5.18 mm
